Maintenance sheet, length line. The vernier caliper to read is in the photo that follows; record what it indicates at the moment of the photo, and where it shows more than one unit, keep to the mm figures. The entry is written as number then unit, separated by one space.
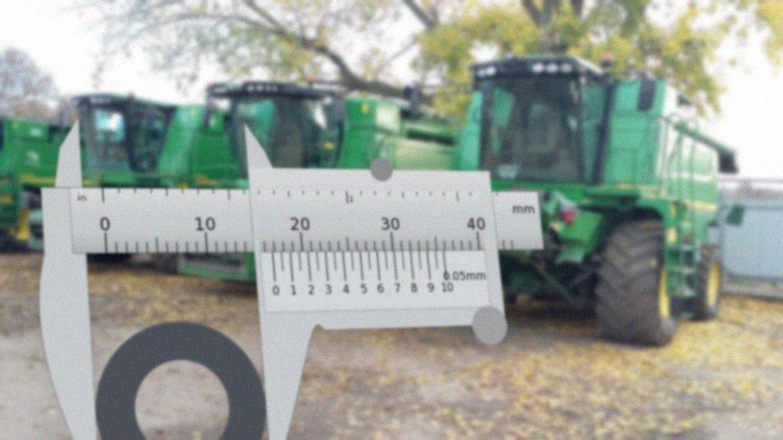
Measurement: 16.8 mm
